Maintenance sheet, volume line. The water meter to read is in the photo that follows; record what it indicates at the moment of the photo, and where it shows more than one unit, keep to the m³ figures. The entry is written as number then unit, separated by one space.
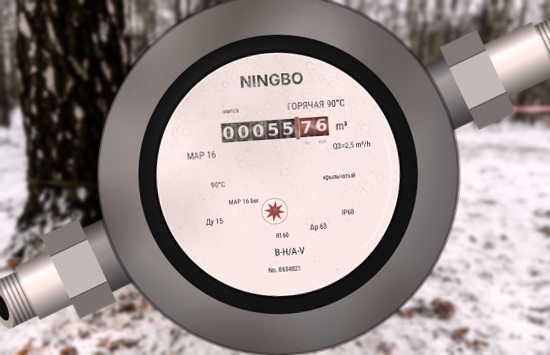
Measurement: 55.76 m³
